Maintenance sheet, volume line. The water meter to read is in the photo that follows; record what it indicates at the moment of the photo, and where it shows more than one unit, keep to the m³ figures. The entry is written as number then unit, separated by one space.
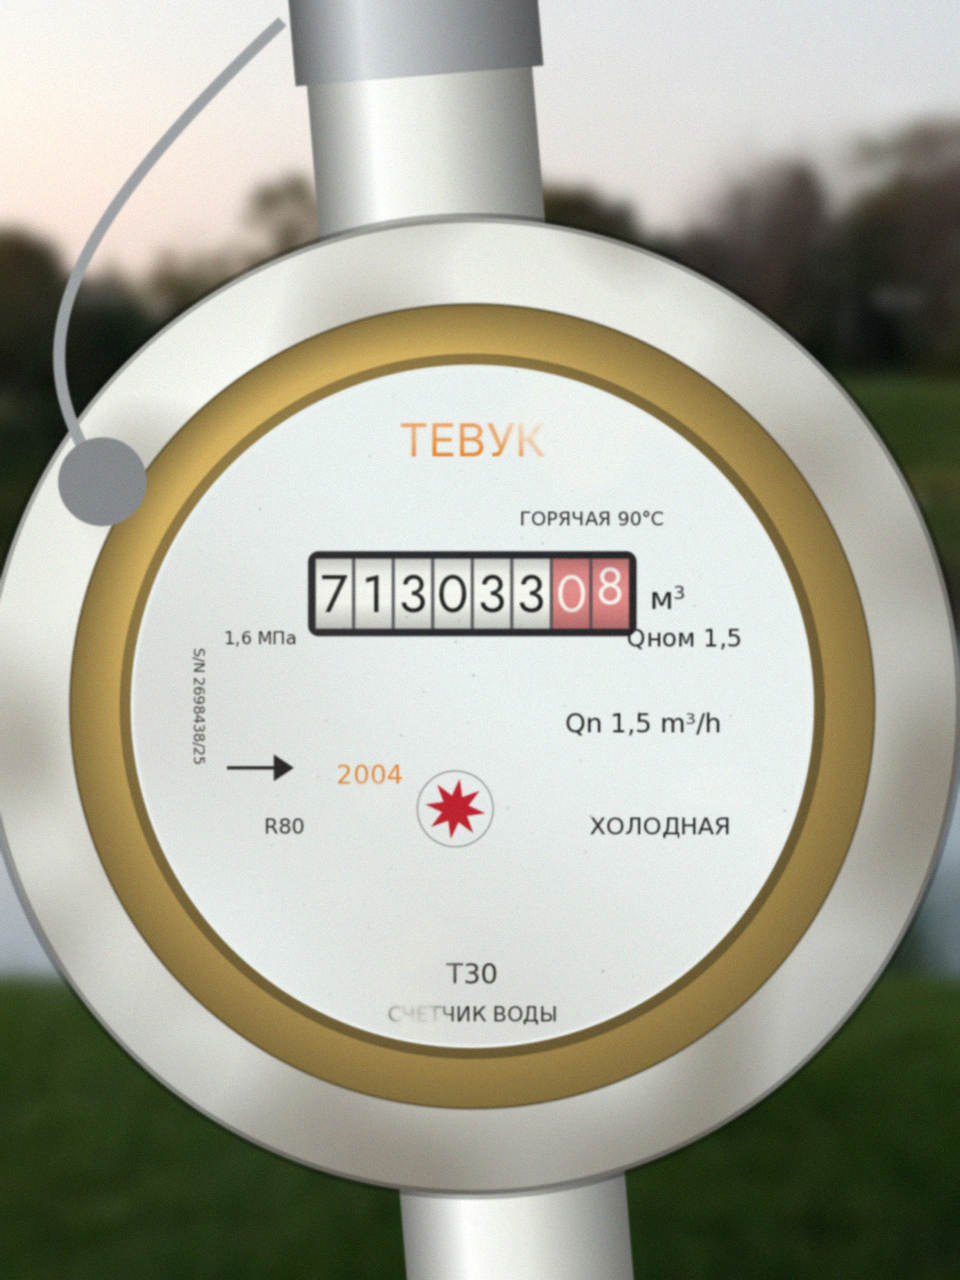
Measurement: 713033.08 m³
